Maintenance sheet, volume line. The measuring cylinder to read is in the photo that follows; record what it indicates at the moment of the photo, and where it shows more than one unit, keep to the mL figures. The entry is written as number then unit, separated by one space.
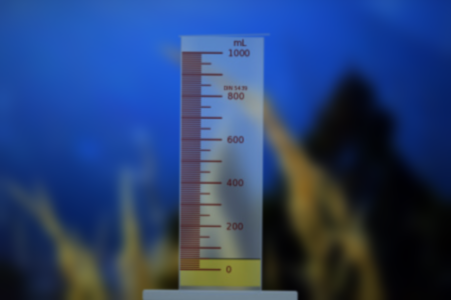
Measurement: 50 mL
